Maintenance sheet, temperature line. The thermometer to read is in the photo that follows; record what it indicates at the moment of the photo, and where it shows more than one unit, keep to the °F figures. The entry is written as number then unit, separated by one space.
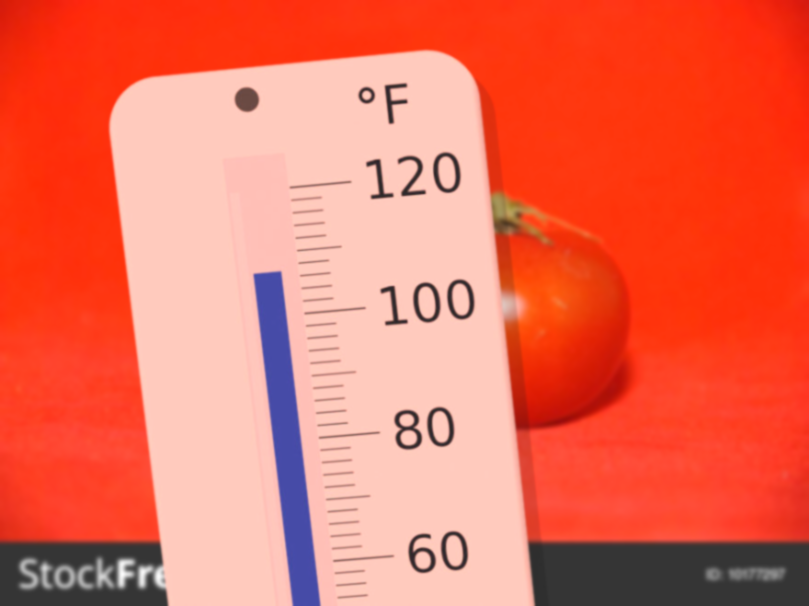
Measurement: 107 °F
